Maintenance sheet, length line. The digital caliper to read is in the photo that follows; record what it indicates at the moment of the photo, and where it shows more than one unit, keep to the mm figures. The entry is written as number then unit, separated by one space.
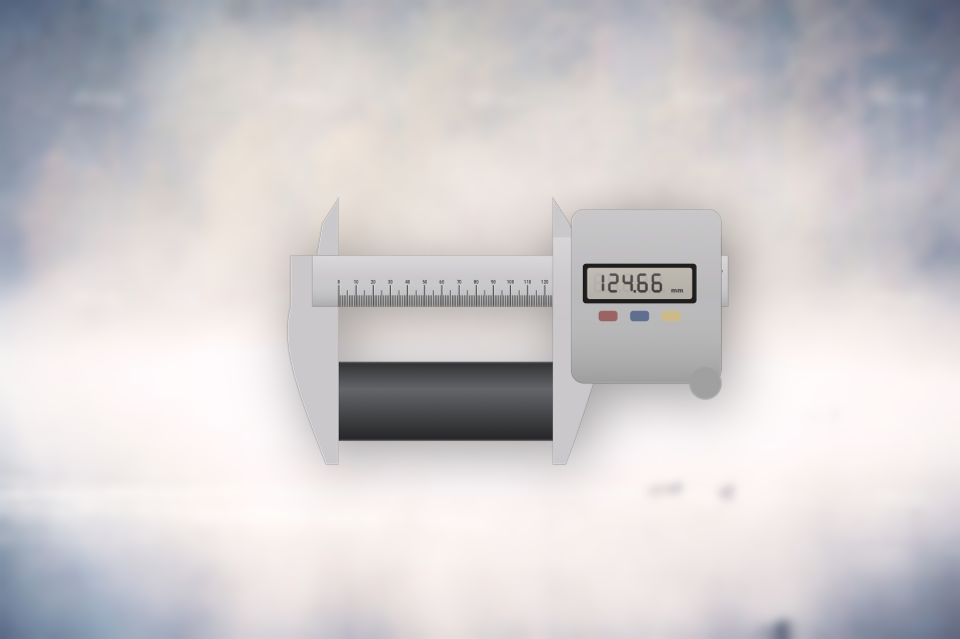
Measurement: 124.66 mm
